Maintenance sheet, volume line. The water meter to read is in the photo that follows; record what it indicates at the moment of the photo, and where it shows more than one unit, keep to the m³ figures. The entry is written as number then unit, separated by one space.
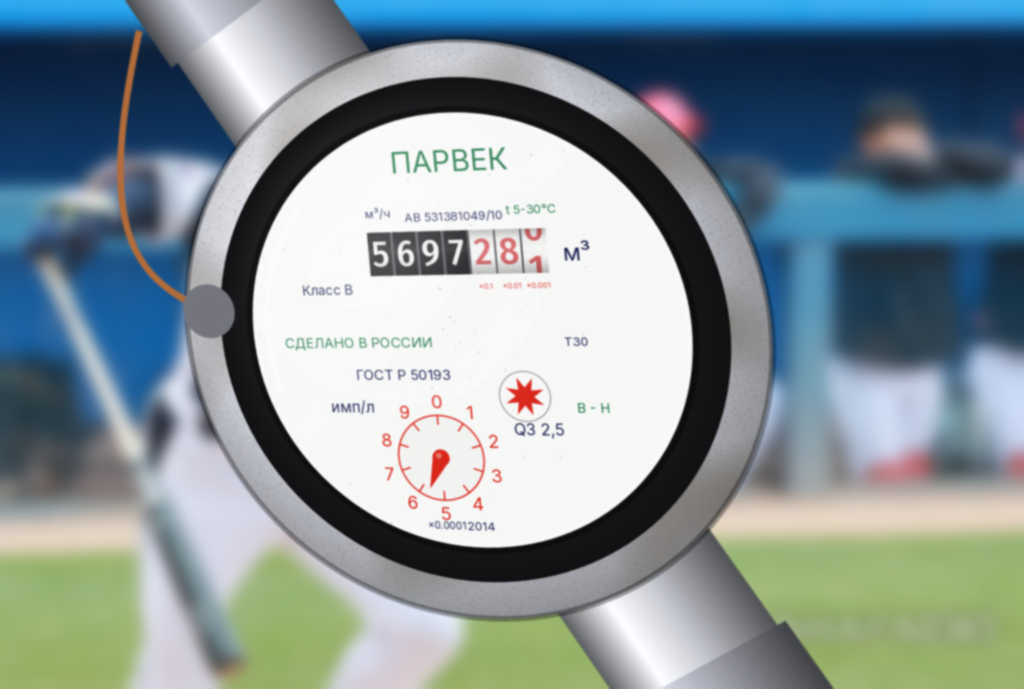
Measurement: 5697.2805 m³
